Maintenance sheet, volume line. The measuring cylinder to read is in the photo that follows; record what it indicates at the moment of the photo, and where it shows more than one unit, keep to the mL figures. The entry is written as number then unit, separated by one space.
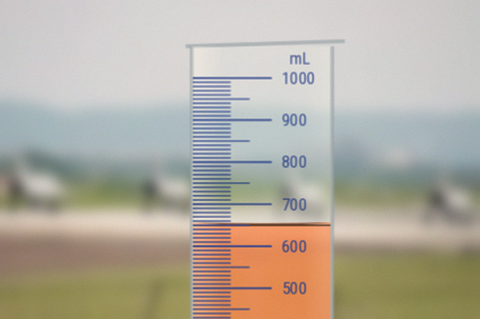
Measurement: 650 mL
